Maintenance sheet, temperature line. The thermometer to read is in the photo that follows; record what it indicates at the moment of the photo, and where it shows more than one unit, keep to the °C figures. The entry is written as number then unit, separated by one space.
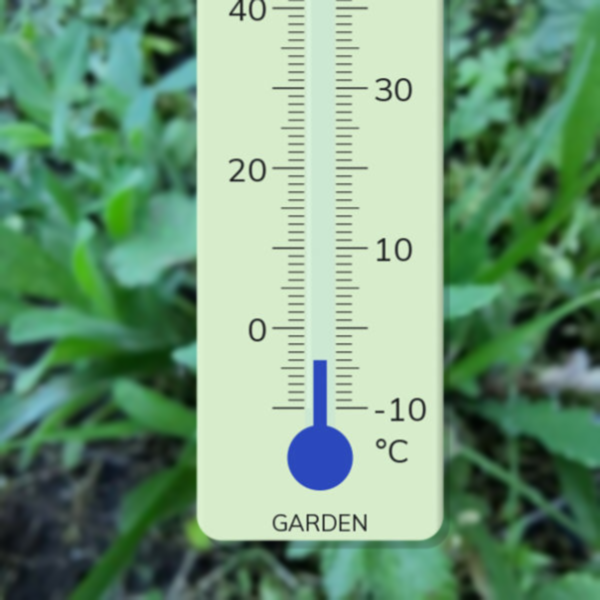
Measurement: -4 °C
